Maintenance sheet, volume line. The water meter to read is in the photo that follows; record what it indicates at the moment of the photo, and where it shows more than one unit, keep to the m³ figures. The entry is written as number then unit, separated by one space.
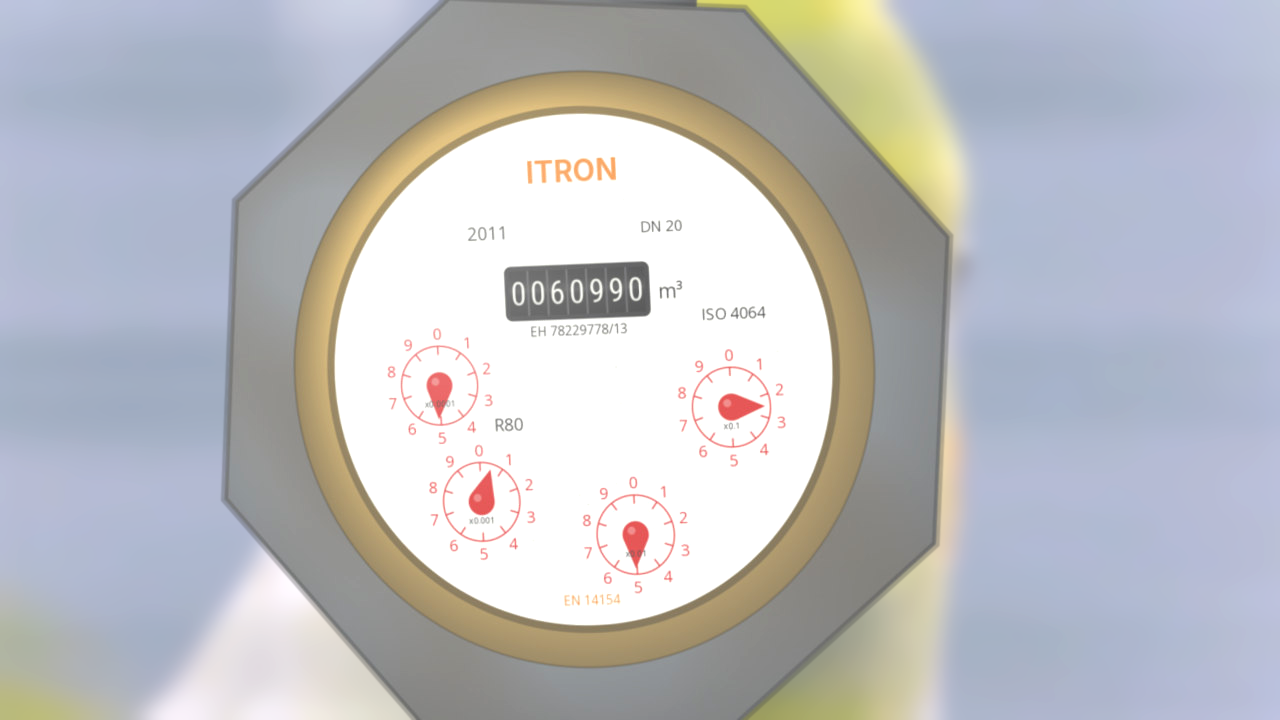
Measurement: 60990.2505 m³
